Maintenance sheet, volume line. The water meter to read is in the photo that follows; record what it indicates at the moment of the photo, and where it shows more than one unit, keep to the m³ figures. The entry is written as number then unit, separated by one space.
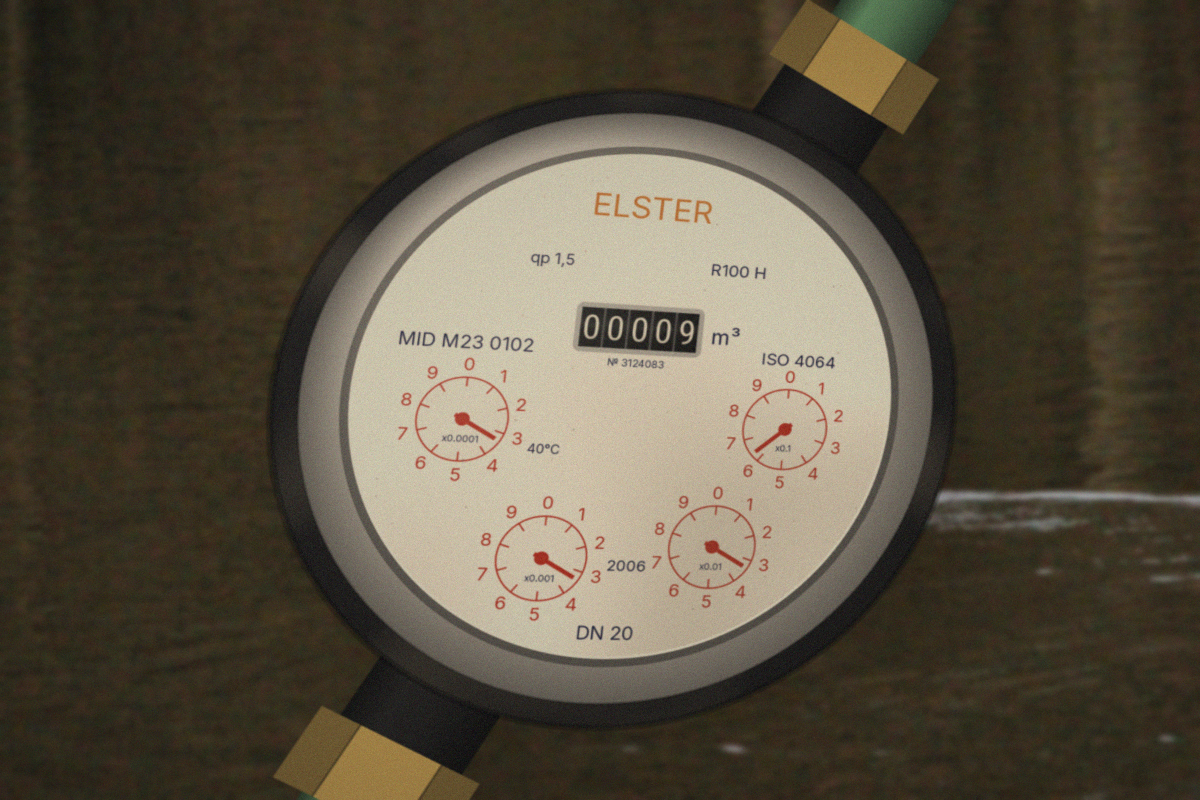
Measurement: 9.6333 m³
